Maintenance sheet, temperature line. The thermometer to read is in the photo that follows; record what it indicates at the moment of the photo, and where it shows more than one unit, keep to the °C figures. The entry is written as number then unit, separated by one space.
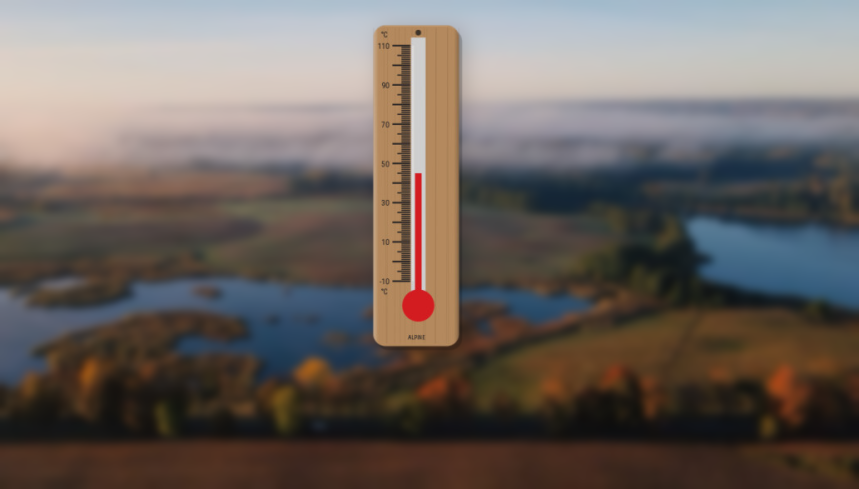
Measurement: 45 °C
